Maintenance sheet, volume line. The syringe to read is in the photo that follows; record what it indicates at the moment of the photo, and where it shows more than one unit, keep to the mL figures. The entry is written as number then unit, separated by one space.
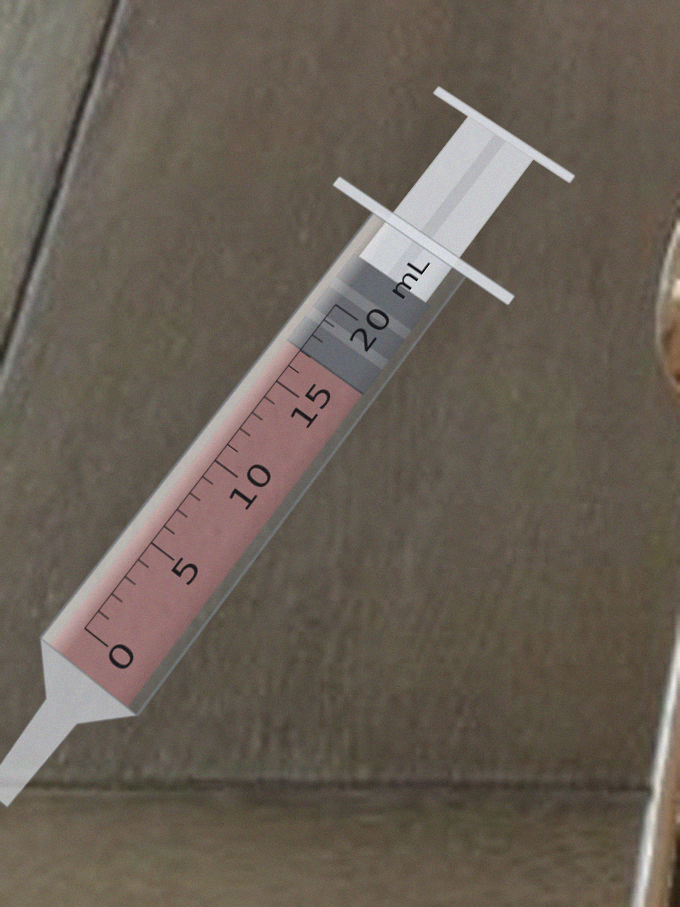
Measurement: 17 mL
